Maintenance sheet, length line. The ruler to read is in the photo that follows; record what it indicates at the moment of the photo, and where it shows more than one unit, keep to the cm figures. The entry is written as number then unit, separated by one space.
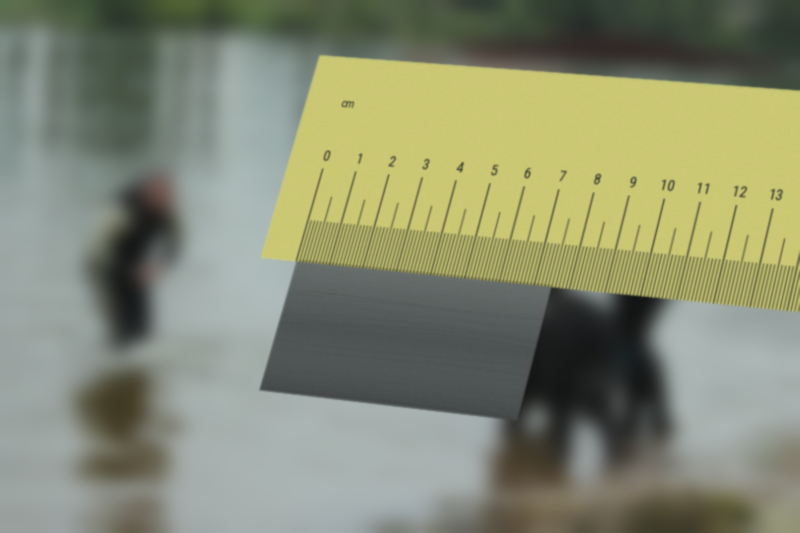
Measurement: 7.5 cm
